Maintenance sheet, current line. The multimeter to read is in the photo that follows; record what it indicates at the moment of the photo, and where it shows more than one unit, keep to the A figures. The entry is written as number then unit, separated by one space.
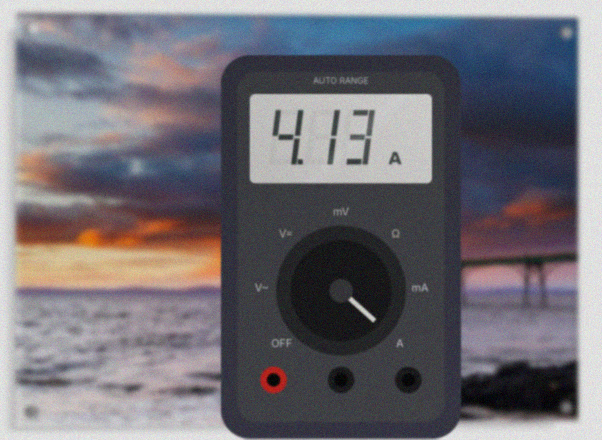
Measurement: 4.13 A
